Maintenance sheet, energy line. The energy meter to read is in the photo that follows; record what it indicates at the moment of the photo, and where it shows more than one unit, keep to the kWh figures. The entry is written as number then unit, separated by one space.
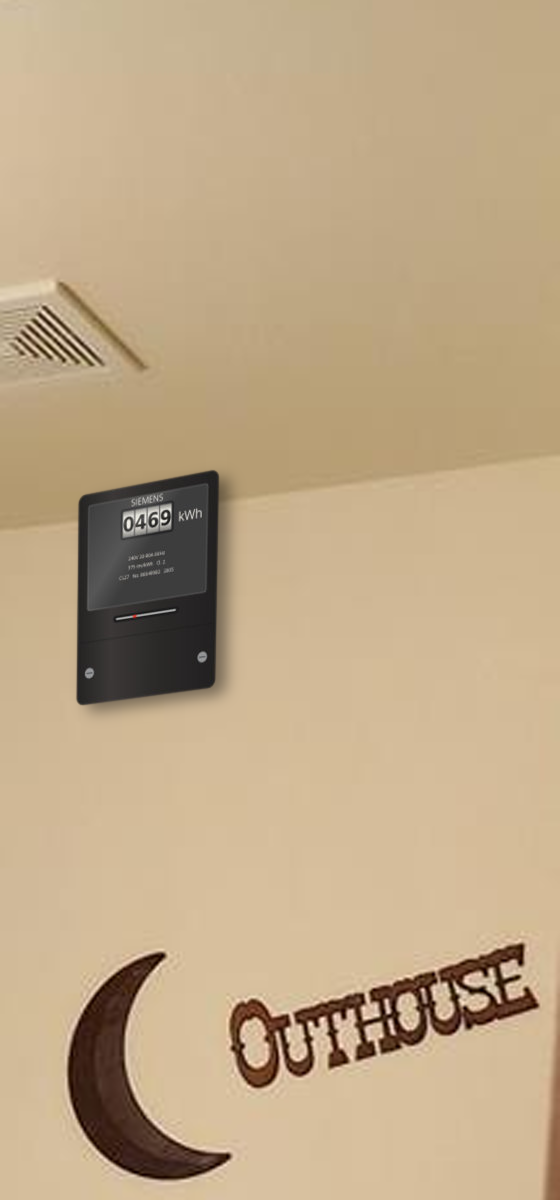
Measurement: 469 kWh
